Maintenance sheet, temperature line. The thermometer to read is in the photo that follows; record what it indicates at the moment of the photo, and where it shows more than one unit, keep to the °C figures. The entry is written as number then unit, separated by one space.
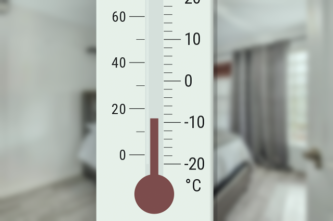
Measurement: -9 °C
